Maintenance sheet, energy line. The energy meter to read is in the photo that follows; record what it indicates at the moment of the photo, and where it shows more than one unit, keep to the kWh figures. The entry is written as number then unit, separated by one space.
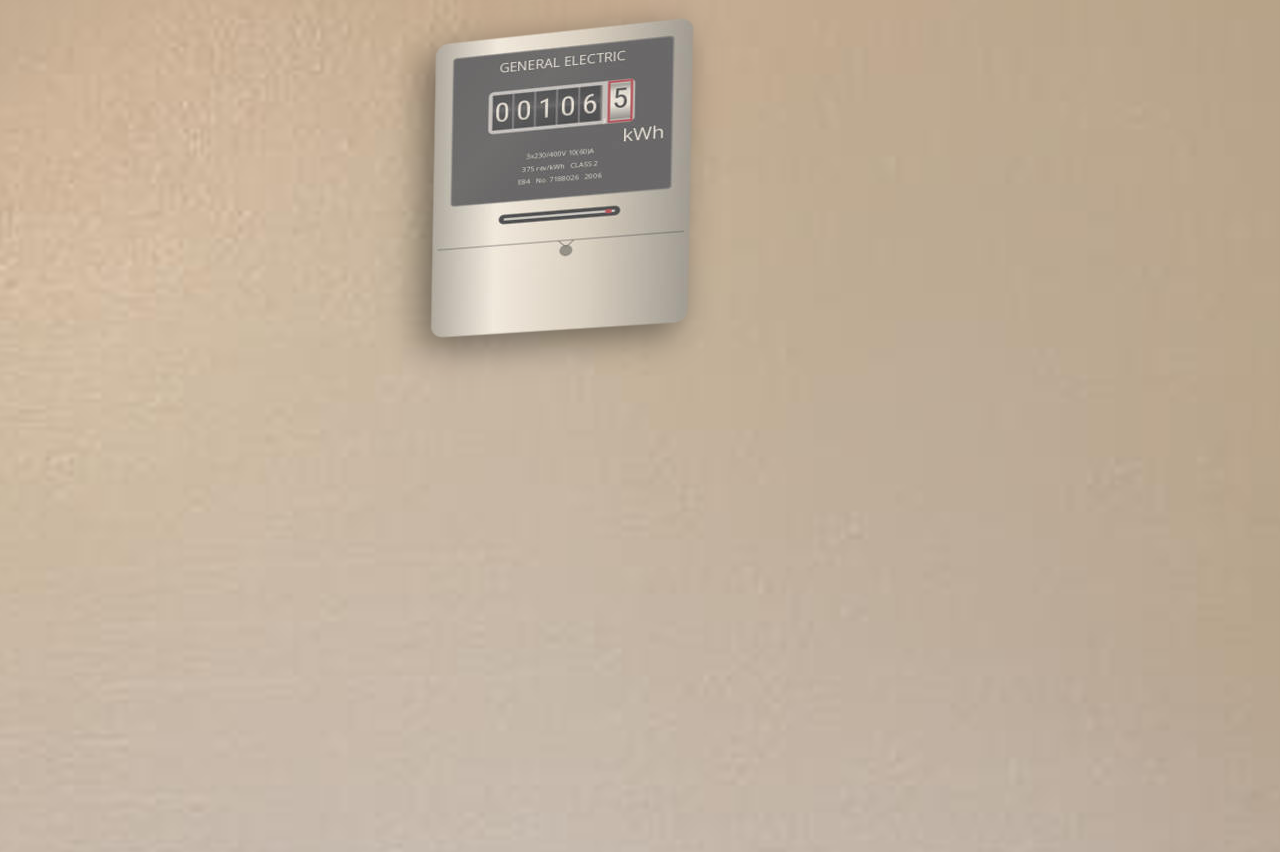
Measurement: 106.5 kWh
